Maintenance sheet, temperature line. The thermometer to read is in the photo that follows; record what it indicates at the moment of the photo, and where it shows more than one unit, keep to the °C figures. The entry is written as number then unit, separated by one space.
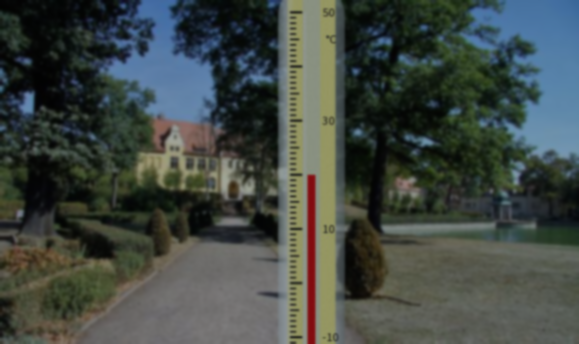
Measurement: 20 °C
